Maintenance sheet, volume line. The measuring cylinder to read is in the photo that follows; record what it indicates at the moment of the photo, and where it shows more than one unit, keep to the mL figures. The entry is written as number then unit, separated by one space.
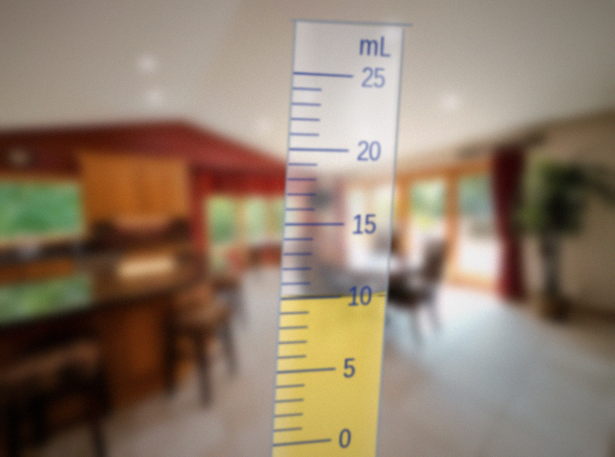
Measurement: 10 mL
